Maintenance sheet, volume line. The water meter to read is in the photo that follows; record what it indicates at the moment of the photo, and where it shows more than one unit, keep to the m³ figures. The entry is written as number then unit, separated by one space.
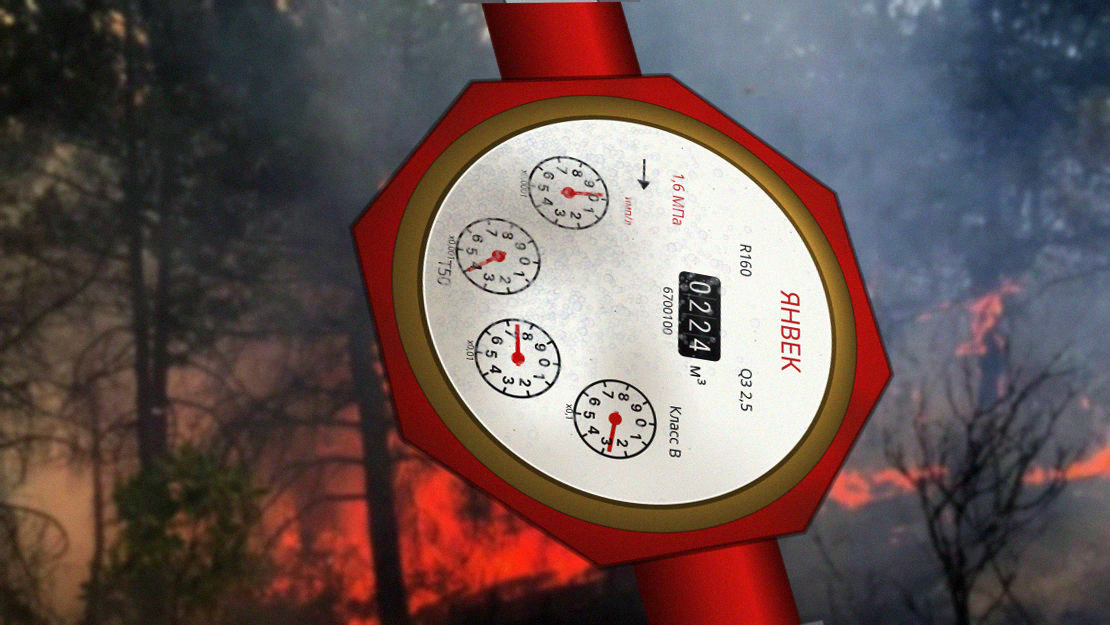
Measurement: 224.2739 m³
